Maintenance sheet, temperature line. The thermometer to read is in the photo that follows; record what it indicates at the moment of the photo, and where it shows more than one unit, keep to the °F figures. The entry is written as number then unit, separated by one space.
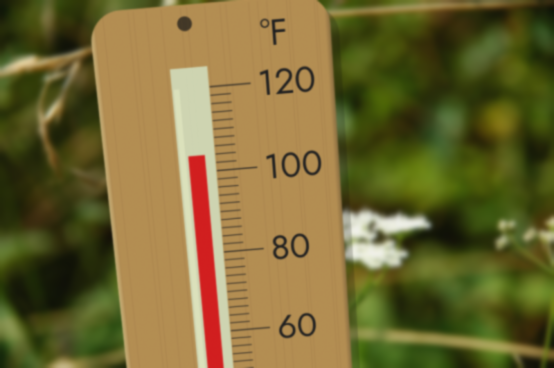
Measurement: 104 °F
